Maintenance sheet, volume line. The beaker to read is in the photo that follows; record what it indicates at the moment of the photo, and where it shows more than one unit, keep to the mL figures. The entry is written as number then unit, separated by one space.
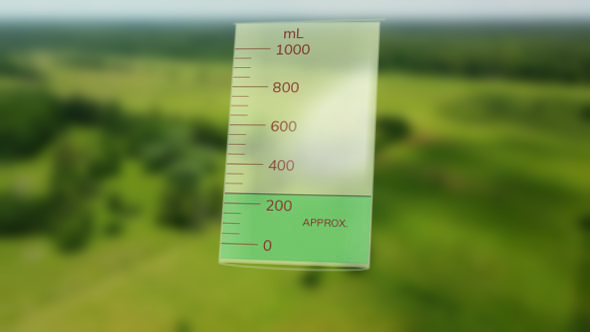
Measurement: 250 mL
